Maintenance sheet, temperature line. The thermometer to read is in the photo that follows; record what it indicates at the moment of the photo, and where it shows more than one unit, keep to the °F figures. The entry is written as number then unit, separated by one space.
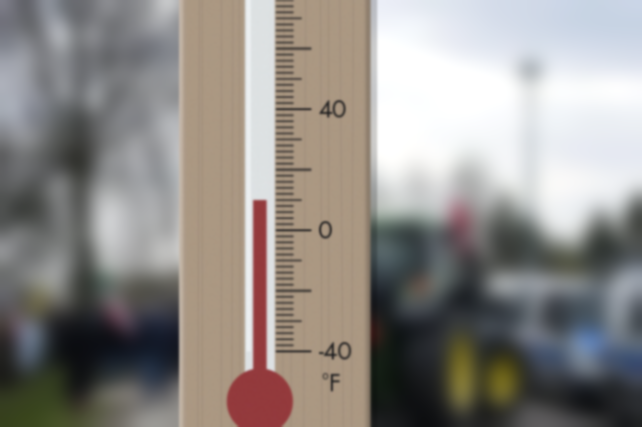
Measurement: 10 °F
